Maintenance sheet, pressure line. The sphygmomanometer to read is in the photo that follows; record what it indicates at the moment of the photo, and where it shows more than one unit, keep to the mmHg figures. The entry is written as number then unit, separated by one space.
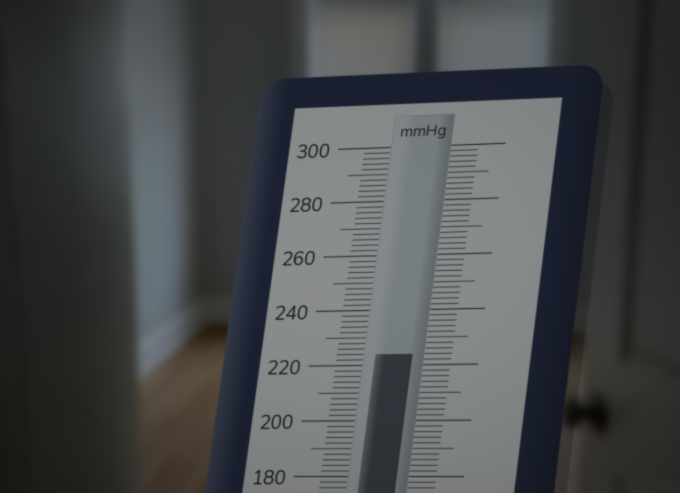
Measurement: 224 mmHg
